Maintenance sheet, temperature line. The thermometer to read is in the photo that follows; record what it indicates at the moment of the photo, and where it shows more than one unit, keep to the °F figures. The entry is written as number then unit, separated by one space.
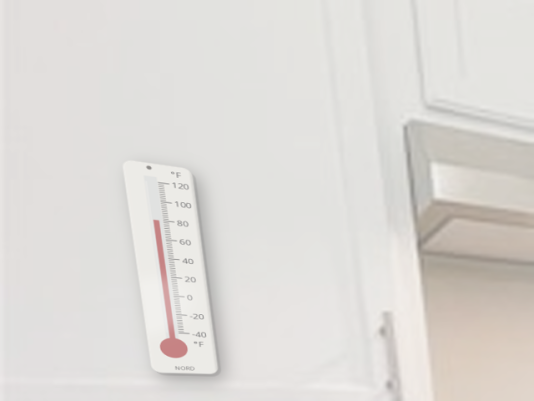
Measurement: 80 °F
